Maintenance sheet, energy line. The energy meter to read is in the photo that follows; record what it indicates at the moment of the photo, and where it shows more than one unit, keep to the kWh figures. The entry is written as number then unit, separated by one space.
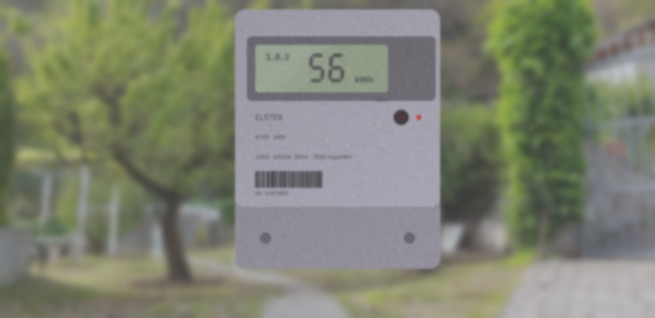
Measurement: 56 kWh
